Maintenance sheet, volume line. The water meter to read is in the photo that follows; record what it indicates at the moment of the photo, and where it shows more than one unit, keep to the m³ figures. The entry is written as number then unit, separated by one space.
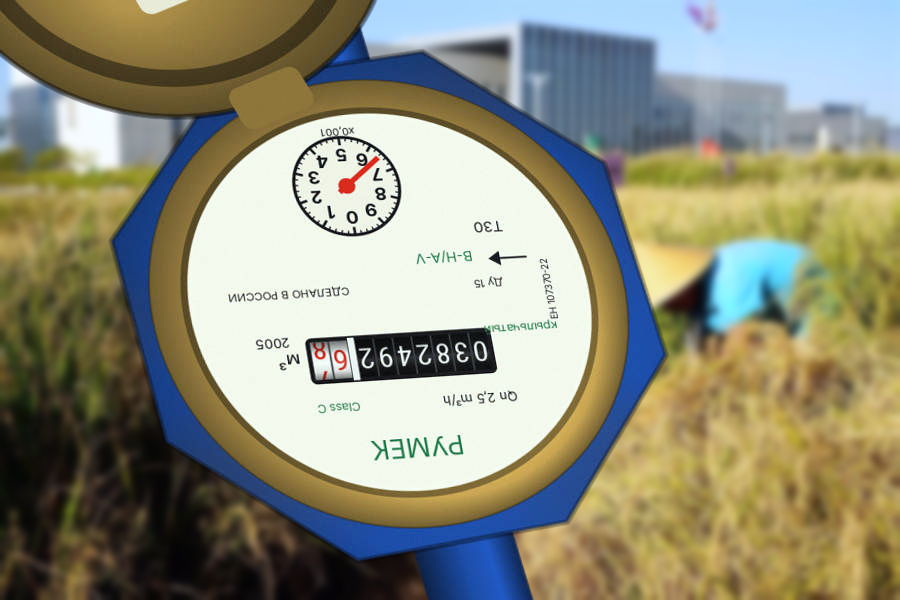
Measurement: 382492.676 m³
